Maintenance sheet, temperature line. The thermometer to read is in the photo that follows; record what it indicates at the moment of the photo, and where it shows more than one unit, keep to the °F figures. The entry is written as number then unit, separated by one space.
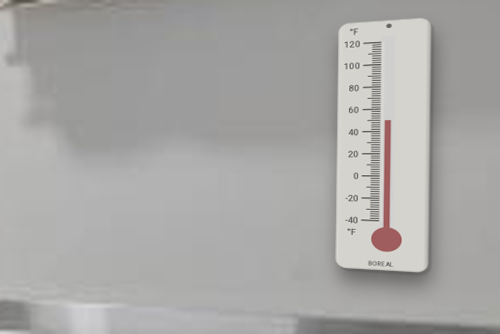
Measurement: 50 °F
